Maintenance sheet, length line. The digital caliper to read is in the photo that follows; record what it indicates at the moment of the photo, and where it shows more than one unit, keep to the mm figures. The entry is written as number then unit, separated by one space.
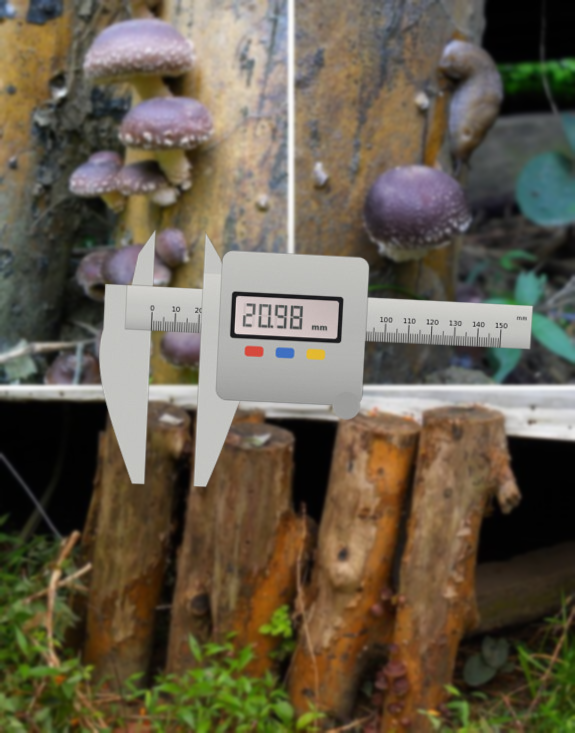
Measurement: 20.98 mm
